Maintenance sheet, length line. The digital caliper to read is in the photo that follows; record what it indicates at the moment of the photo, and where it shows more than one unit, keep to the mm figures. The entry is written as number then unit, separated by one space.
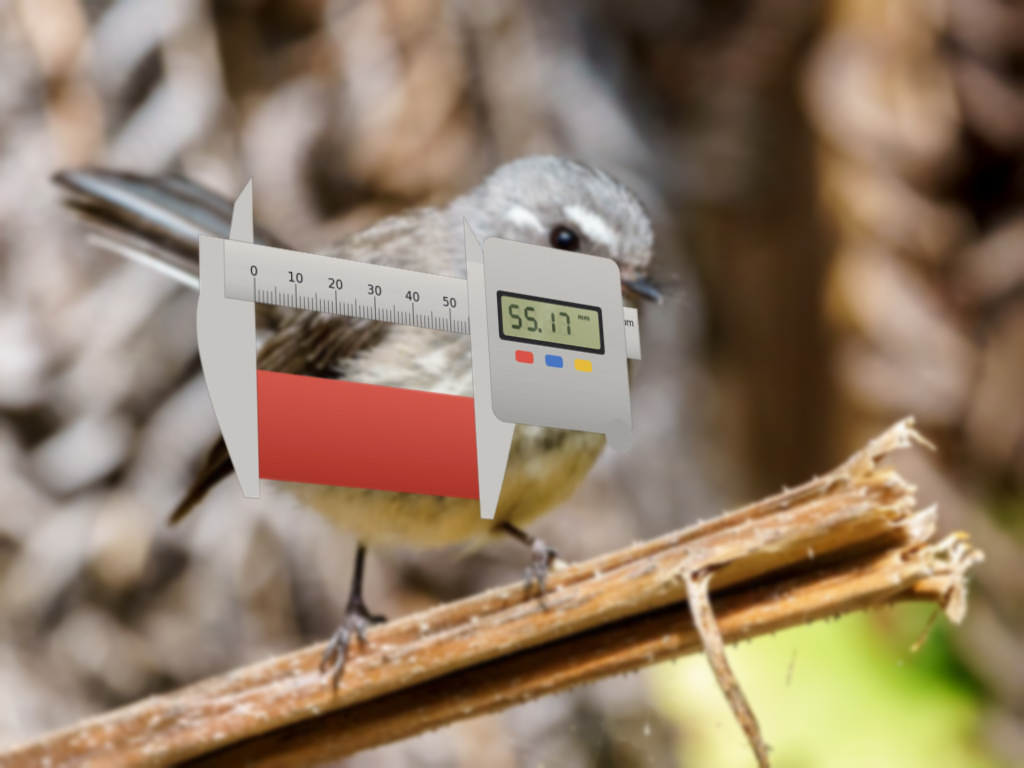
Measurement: 55.17 mm
